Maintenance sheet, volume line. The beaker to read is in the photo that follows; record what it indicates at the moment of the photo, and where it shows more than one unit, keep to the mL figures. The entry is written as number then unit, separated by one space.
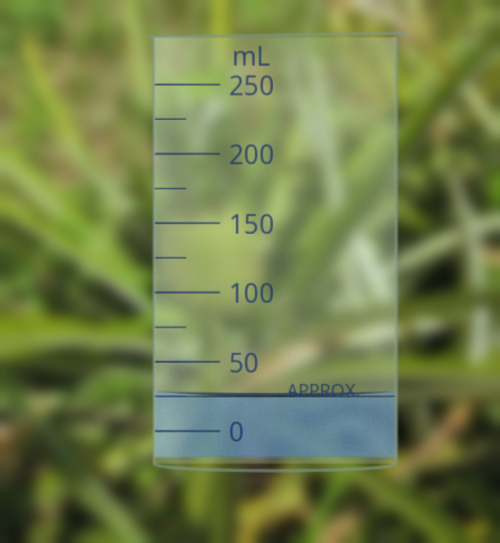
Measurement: 25 mL
